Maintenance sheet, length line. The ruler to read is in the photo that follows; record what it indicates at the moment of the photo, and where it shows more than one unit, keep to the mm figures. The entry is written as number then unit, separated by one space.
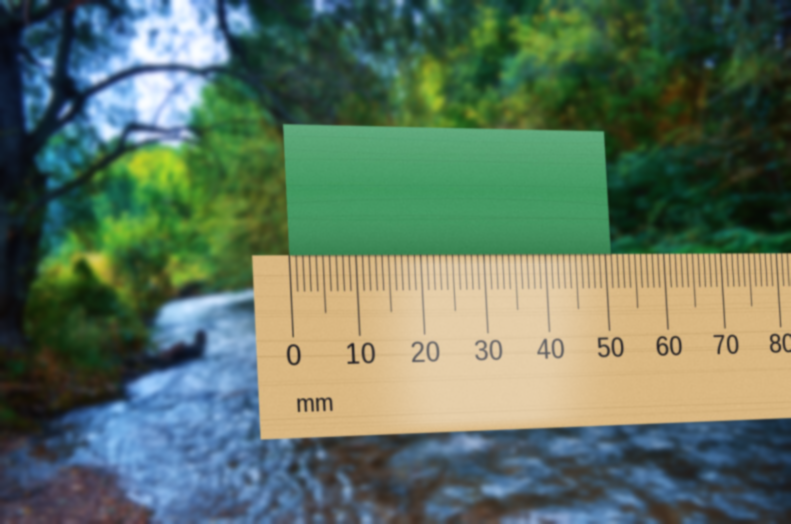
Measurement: 51 mm
